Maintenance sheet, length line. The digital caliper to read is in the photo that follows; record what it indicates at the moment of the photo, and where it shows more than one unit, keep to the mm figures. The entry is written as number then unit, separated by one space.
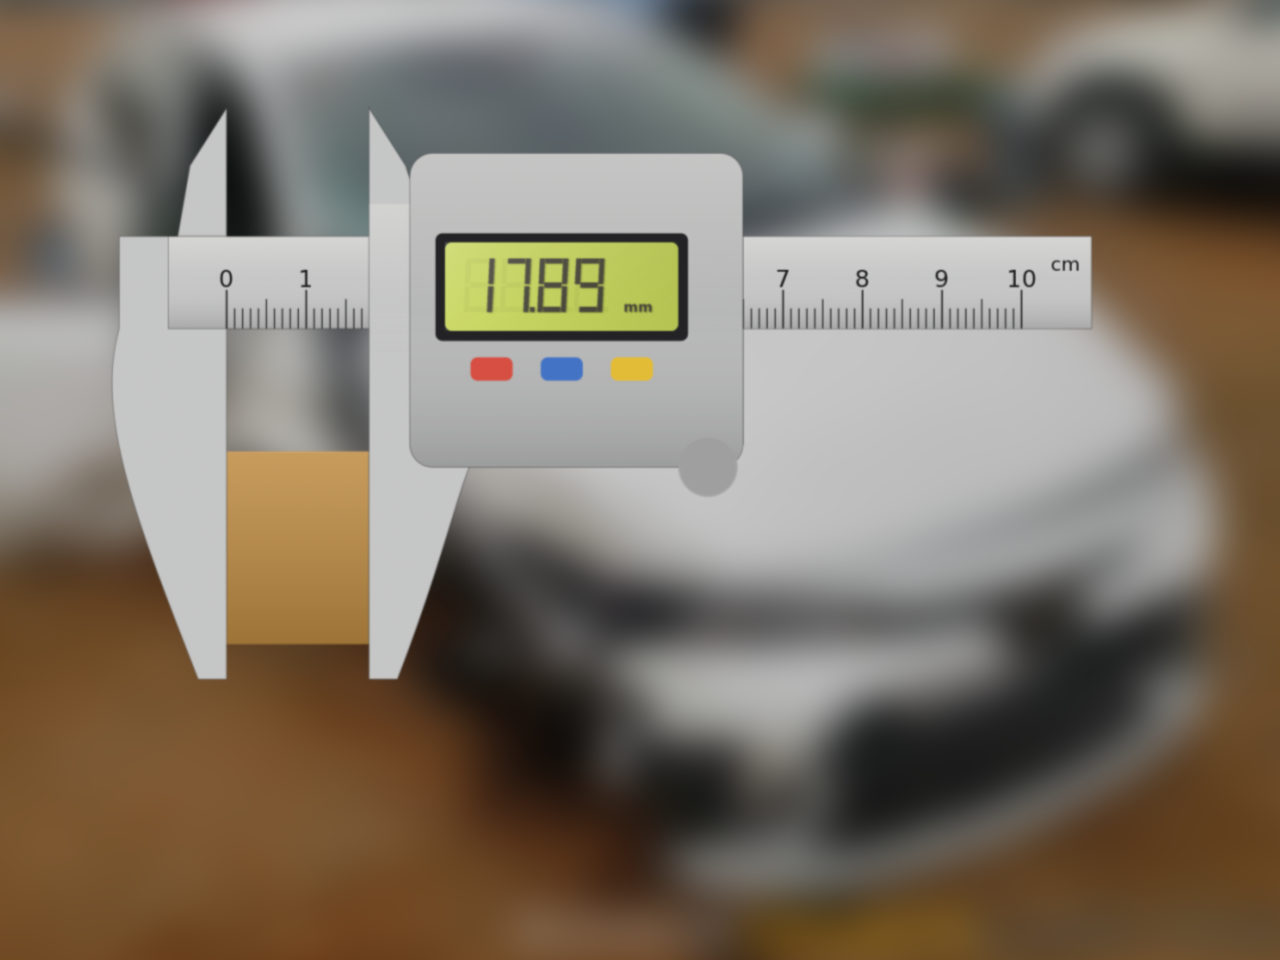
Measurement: 17.89 mm
